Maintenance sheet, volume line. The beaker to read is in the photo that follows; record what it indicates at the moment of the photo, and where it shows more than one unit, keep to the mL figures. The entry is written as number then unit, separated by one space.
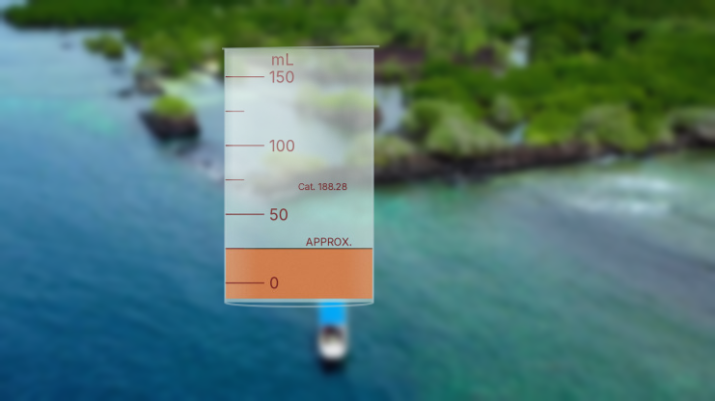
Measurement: 25 mL
